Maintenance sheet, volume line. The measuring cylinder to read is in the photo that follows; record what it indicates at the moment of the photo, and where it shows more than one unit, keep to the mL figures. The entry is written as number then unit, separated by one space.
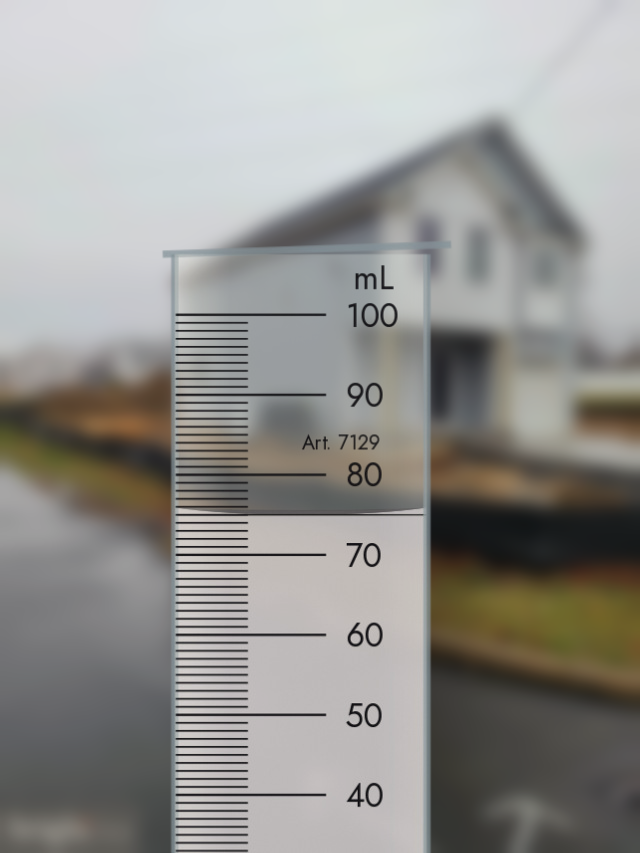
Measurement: 75 mL
